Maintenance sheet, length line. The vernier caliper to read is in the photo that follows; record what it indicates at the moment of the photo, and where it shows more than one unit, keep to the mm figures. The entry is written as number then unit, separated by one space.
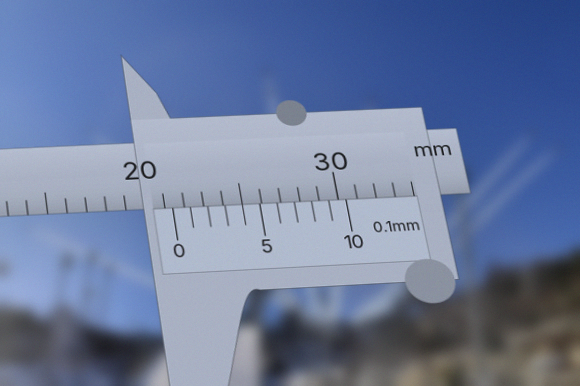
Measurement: 21.4 mm
